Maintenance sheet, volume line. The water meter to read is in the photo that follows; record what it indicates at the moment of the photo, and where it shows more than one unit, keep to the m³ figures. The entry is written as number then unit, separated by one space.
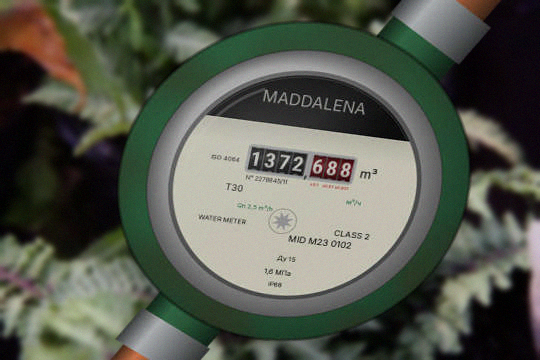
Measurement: 1372.688 m³
